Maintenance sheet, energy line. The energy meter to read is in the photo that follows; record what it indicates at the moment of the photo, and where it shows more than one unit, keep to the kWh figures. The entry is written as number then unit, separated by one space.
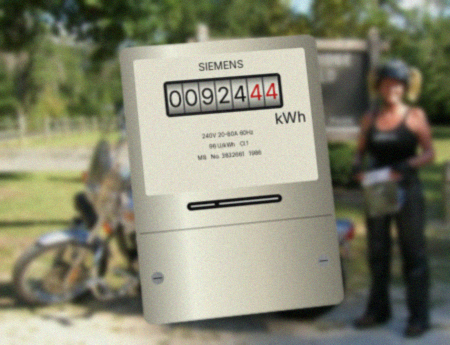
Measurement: 924.44 kWh
